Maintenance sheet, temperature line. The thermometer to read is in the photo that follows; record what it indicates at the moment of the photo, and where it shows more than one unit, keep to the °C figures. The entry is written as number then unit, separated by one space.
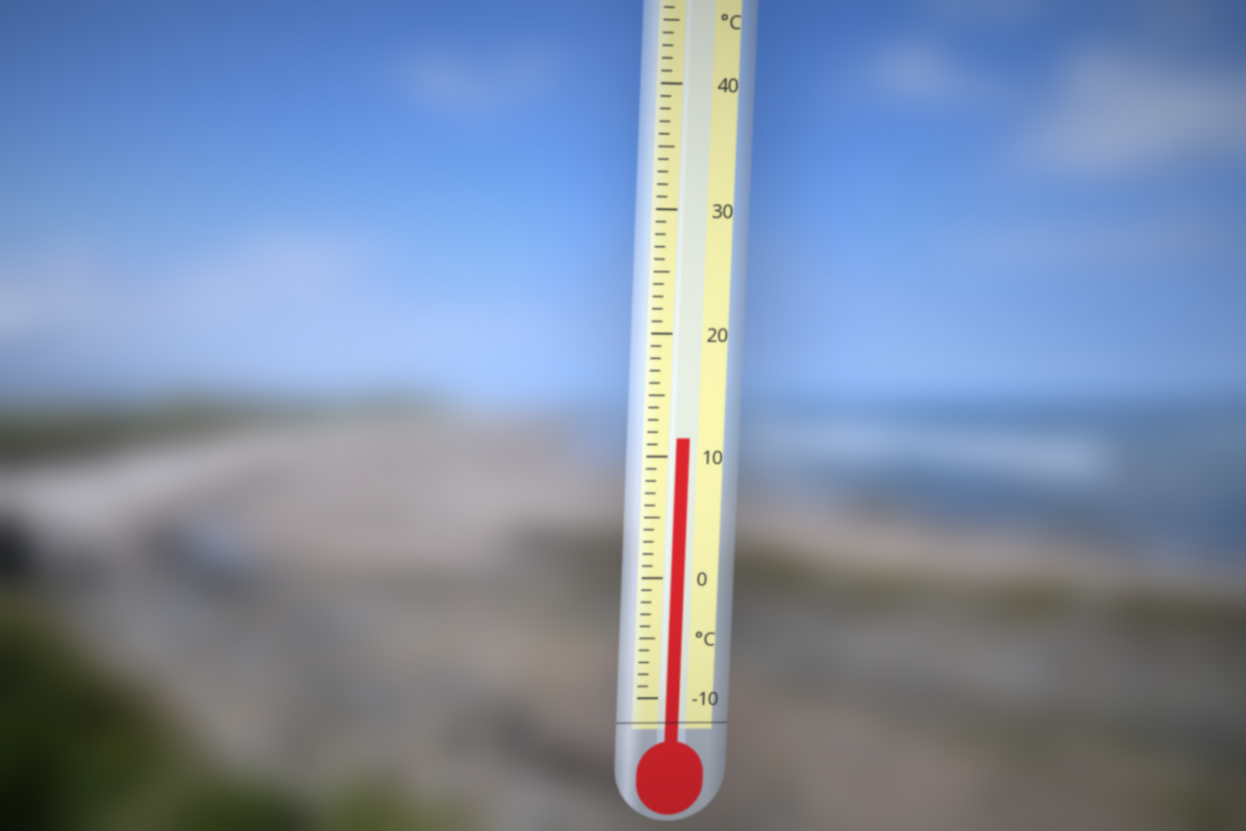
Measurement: 11.5 °C
